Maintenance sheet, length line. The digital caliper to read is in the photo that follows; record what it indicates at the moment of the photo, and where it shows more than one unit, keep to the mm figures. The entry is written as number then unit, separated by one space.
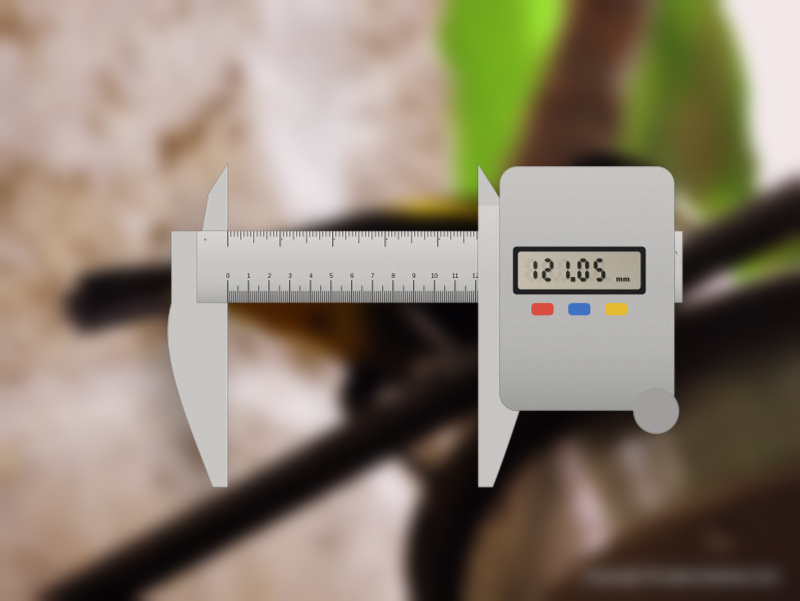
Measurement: 121.05 mm
